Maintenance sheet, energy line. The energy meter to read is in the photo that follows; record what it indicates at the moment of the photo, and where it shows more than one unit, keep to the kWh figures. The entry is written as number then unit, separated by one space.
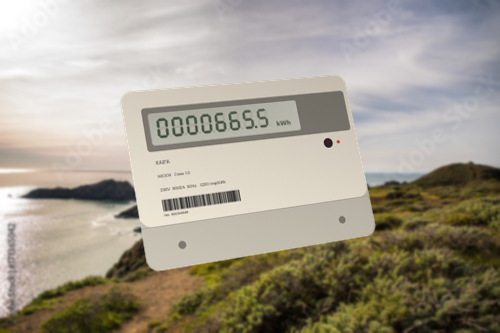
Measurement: 665.5 kWh
